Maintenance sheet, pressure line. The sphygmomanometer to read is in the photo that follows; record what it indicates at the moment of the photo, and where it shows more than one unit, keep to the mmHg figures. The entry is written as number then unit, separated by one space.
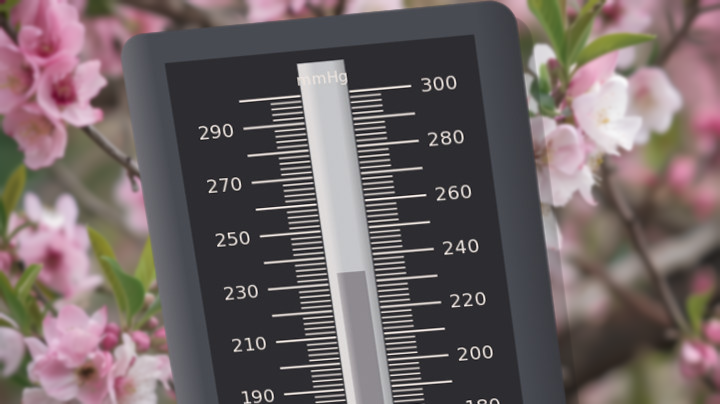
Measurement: 234 mmHg
